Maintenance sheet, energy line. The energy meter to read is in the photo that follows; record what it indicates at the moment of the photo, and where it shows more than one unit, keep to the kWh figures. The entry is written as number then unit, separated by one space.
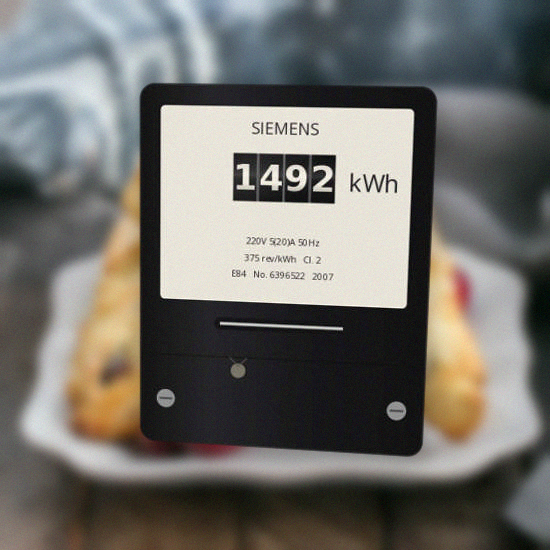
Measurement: 1492 kWh
